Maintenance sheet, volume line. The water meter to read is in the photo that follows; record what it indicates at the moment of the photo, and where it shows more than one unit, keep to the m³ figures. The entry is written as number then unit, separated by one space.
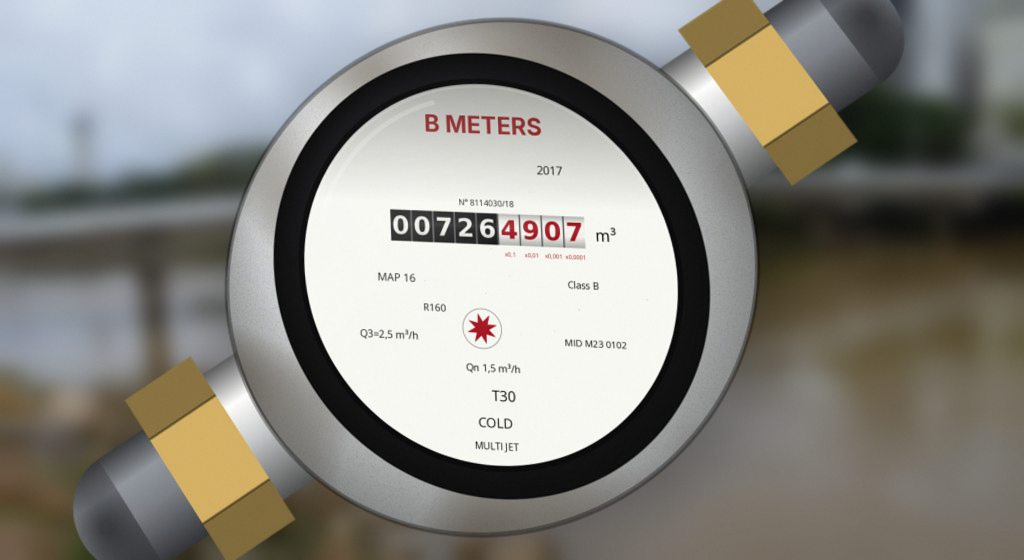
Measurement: 726.4907 m³
